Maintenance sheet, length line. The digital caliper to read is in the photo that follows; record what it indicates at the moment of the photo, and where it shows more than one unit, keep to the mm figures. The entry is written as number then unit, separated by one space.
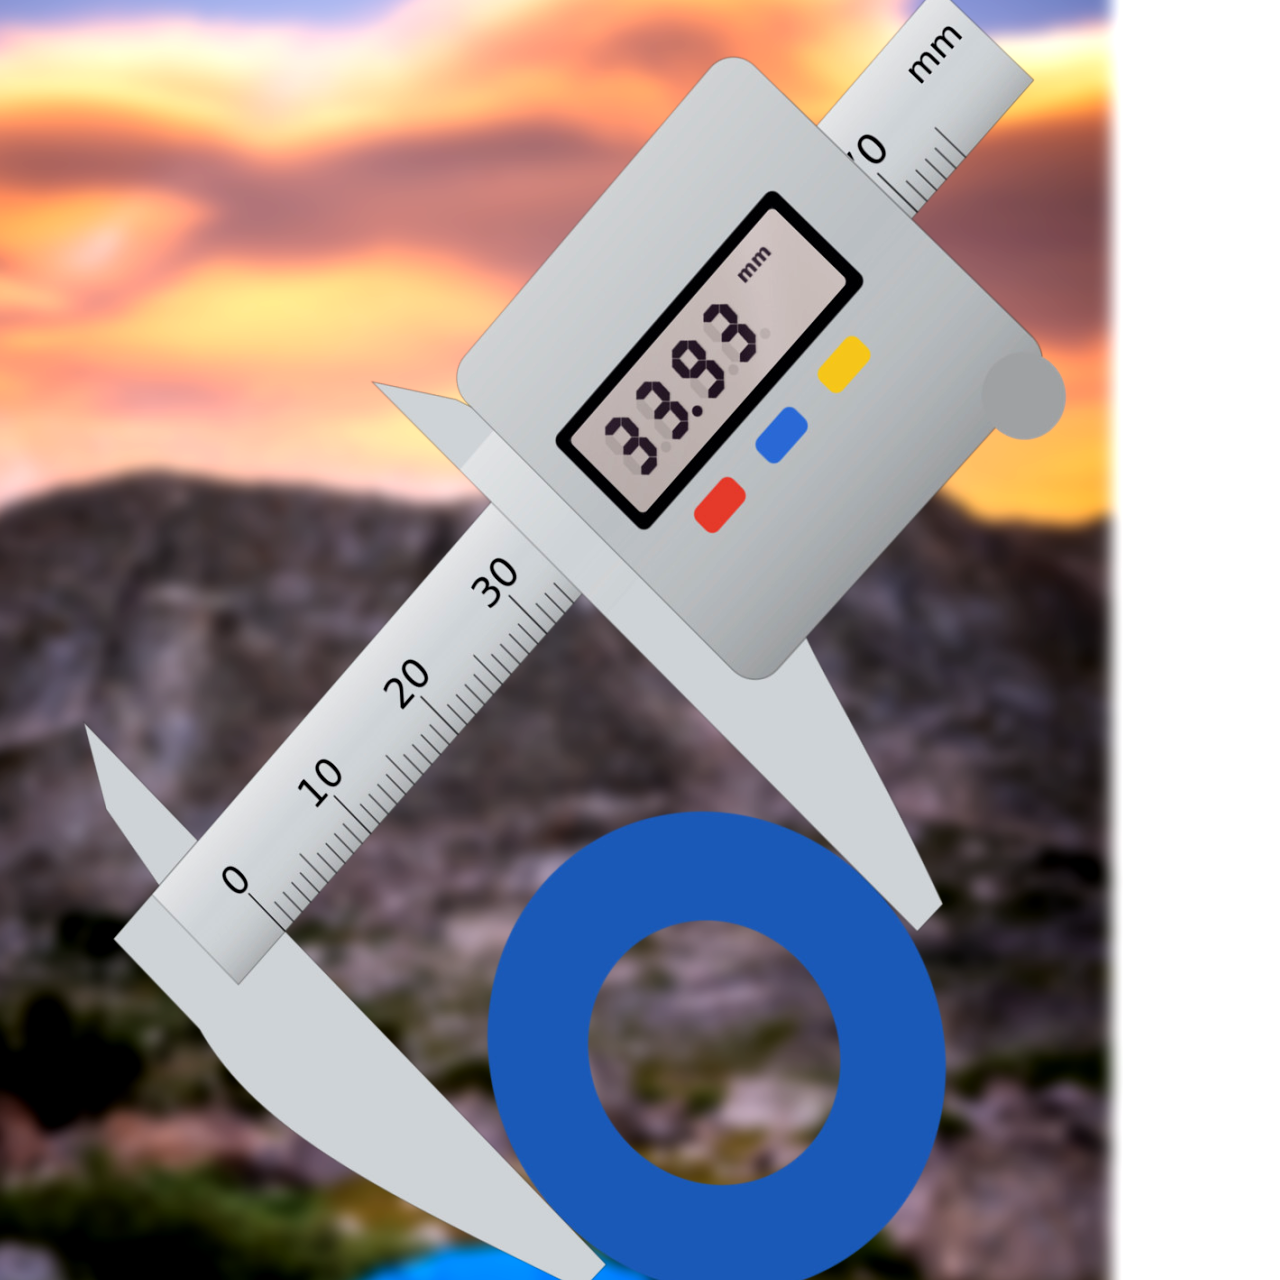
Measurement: 33.93 mm
